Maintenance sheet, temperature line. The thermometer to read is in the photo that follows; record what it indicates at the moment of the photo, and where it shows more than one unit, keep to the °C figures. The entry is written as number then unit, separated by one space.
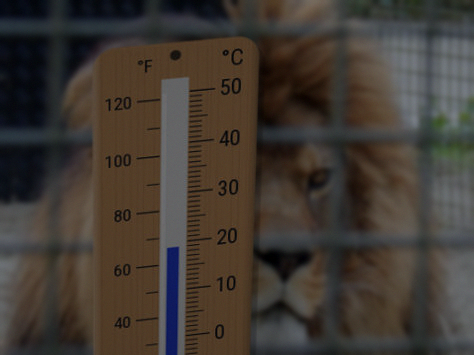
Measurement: 19 °C
